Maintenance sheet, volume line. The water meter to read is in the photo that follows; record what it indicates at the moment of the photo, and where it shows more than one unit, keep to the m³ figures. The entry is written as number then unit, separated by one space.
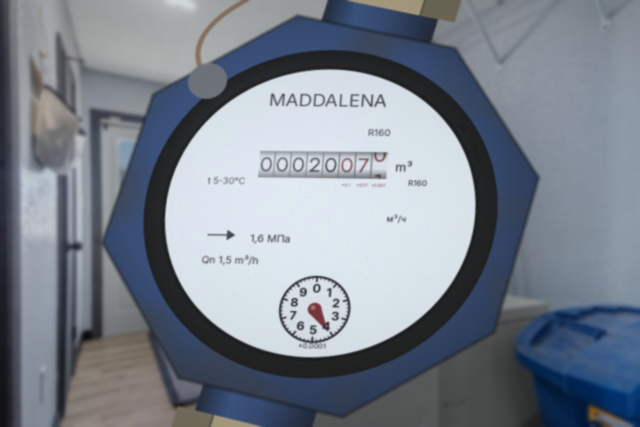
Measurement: 20.0704 m³
